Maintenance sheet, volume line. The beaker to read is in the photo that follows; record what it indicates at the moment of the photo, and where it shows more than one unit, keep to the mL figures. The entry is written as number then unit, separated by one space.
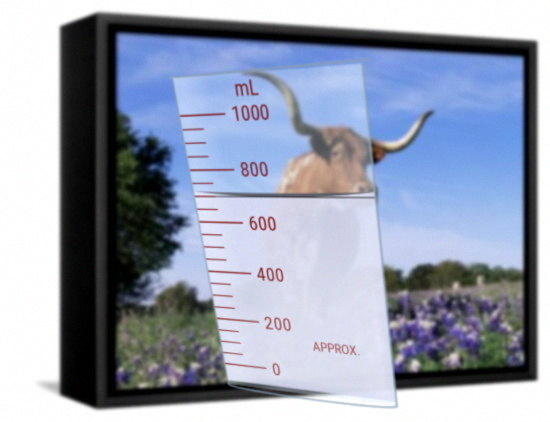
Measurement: 700 mL
